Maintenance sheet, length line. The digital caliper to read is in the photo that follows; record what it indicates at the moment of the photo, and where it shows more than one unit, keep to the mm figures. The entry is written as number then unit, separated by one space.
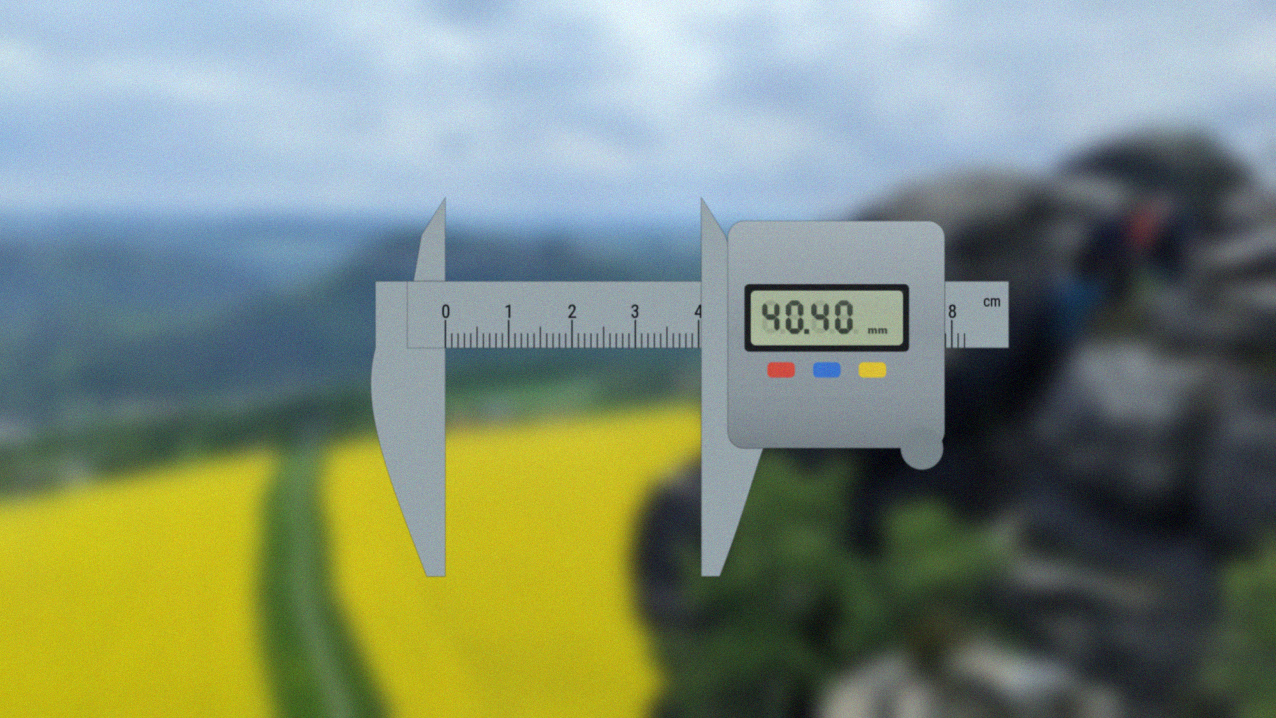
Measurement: 40.40 mm
